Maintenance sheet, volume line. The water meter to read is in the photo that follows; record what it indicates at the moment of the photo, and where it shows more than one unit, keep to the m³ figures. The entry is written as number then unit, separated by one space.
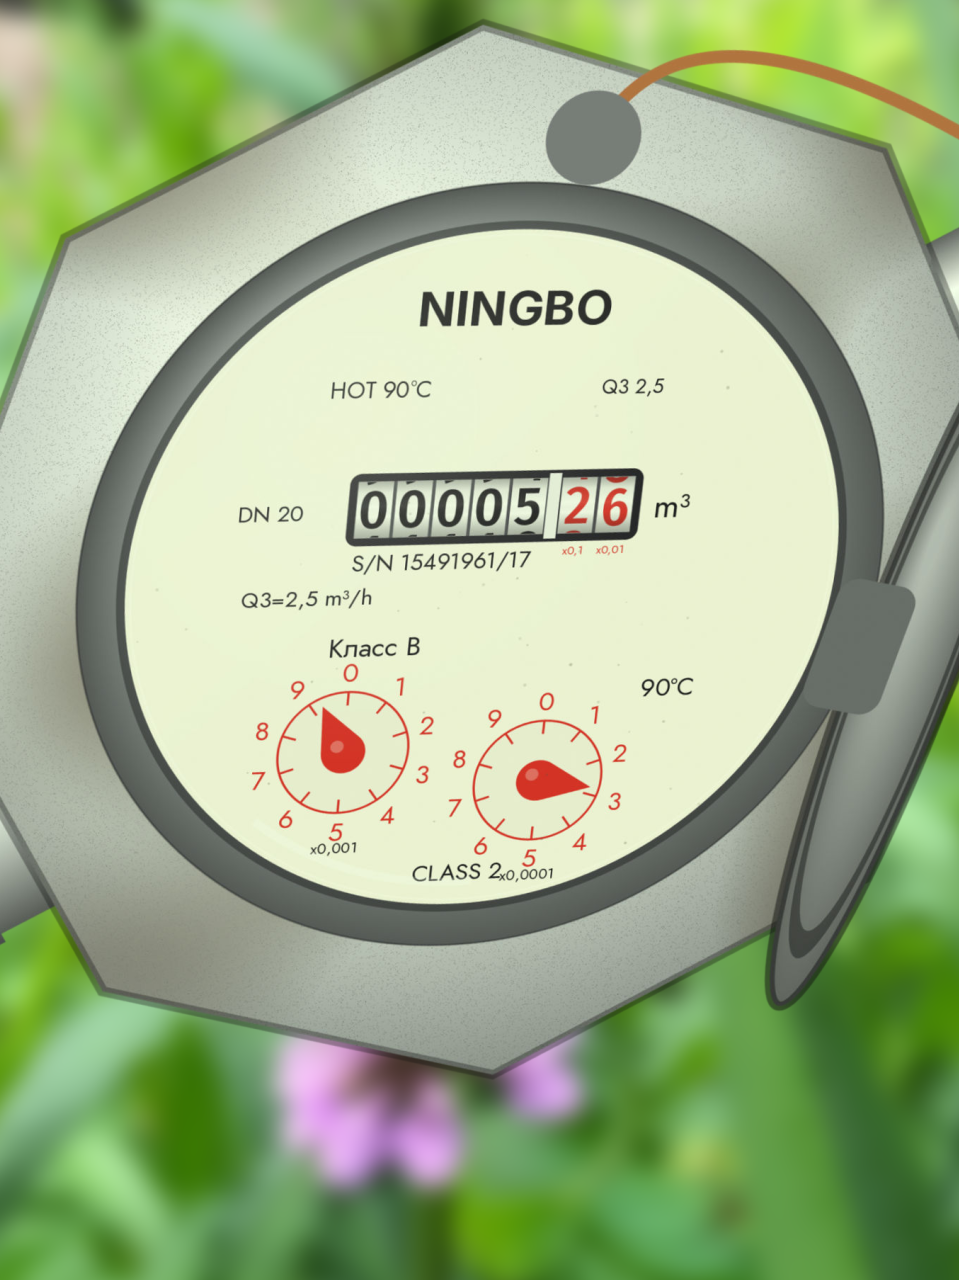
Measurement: 5.2592 m³
